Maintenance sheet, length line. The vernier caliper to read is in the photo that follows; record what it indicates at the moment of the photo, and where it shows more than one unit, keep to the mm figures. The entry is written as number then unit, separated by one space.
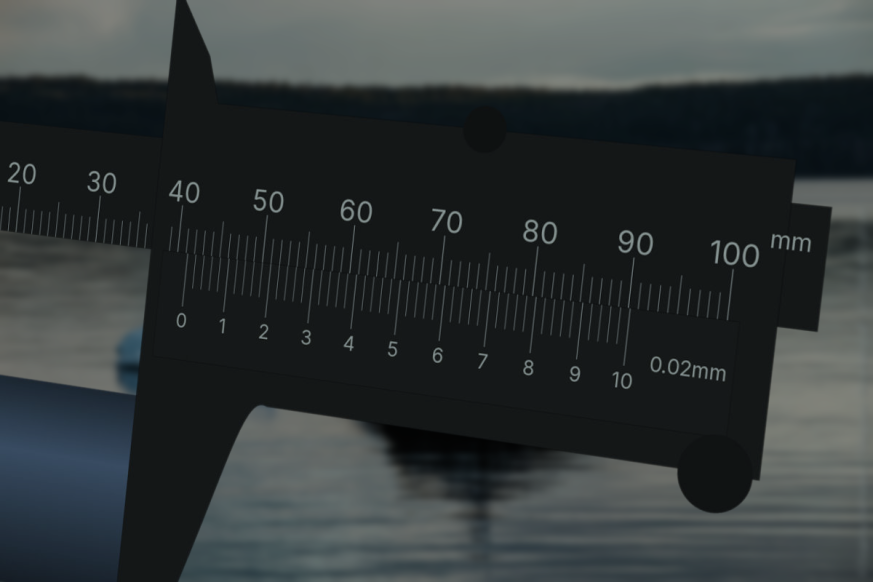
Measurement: 41.2 mm
